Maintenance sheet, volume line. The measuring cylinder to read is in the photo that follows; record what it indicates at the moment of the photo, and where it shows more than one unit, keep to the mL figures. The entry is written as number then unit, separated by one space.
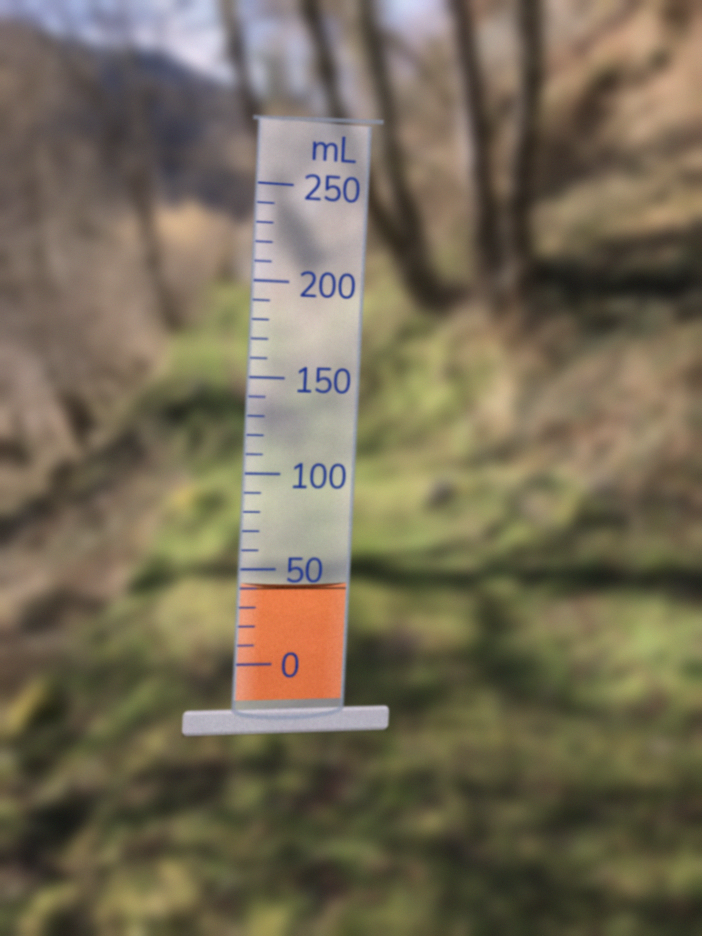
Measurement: 40 mL
